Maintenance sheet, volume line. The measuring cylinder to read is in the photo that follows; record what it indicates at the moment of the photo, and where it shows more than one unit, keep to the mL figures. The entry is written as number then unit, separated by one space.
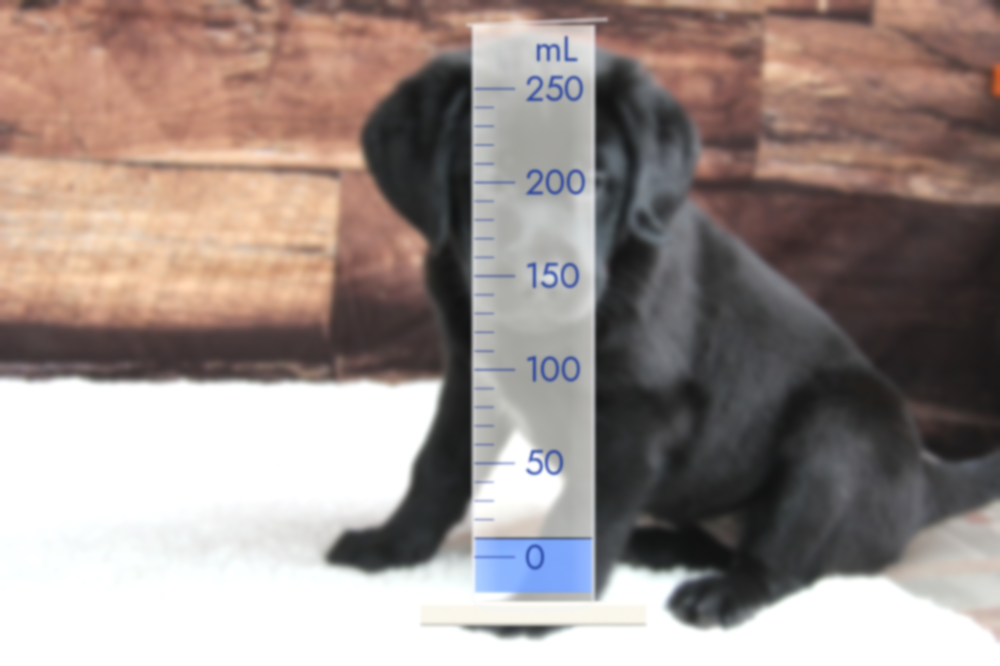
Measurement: 10 mL
